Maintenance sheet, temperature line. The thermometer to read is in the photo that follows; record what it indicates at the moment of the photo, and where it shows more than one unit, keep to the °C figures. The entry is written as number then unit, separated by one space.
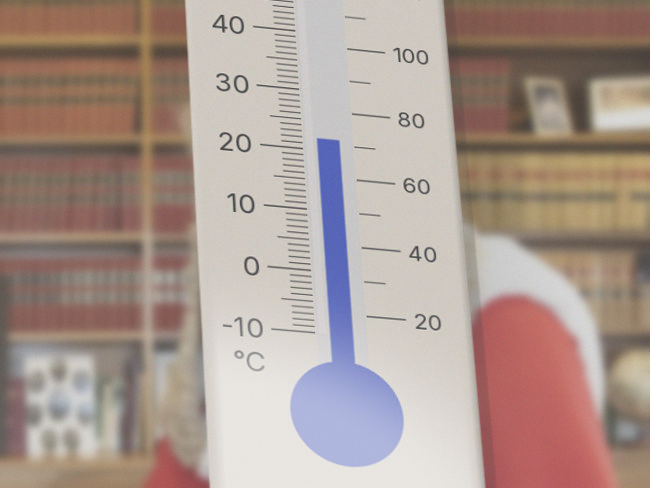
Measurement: 22 °C
